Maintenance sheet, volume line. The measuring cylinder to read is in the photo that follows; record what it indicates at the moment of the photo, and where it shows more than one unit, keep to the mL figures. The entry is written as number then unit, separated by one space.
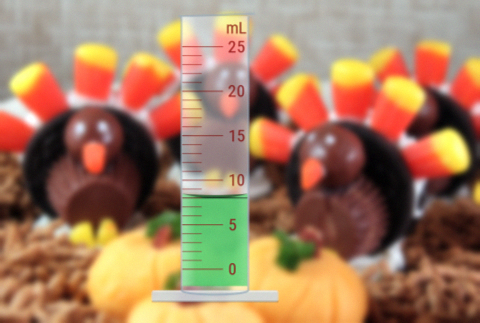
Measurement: 8 mL
